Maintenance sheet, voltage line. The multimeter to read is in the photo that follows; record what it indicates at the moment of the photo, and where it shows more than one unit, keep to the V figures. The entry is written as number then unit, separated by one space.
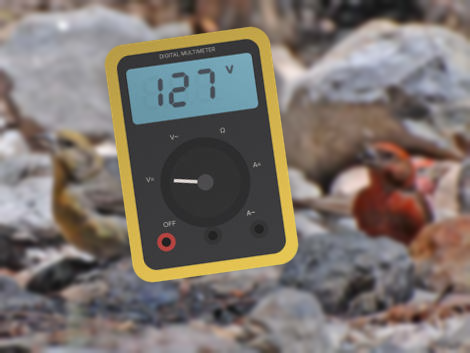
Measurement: 127 V
